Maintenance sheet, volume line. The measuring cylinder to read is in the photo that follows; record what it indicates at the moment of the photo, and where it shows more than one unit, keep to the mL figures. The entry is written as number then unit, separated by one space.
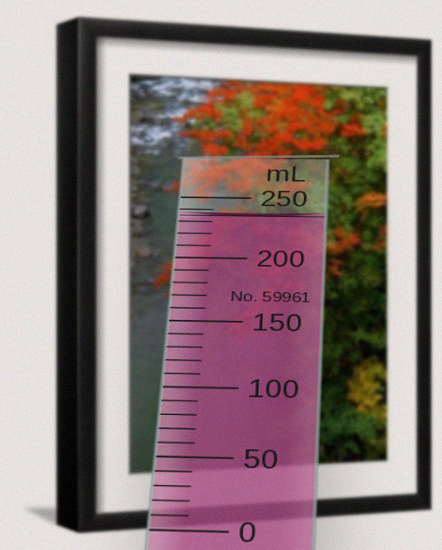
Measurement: 235 mL
